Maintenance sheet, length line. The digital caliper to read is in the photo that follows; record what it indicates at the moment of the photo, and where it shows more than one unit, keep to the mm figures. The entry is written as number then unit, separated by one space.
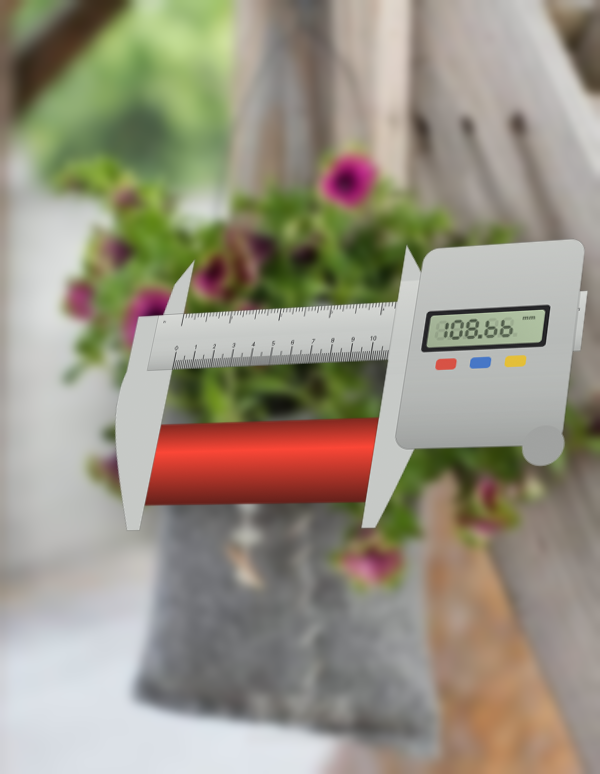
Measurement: 108.66 mm
